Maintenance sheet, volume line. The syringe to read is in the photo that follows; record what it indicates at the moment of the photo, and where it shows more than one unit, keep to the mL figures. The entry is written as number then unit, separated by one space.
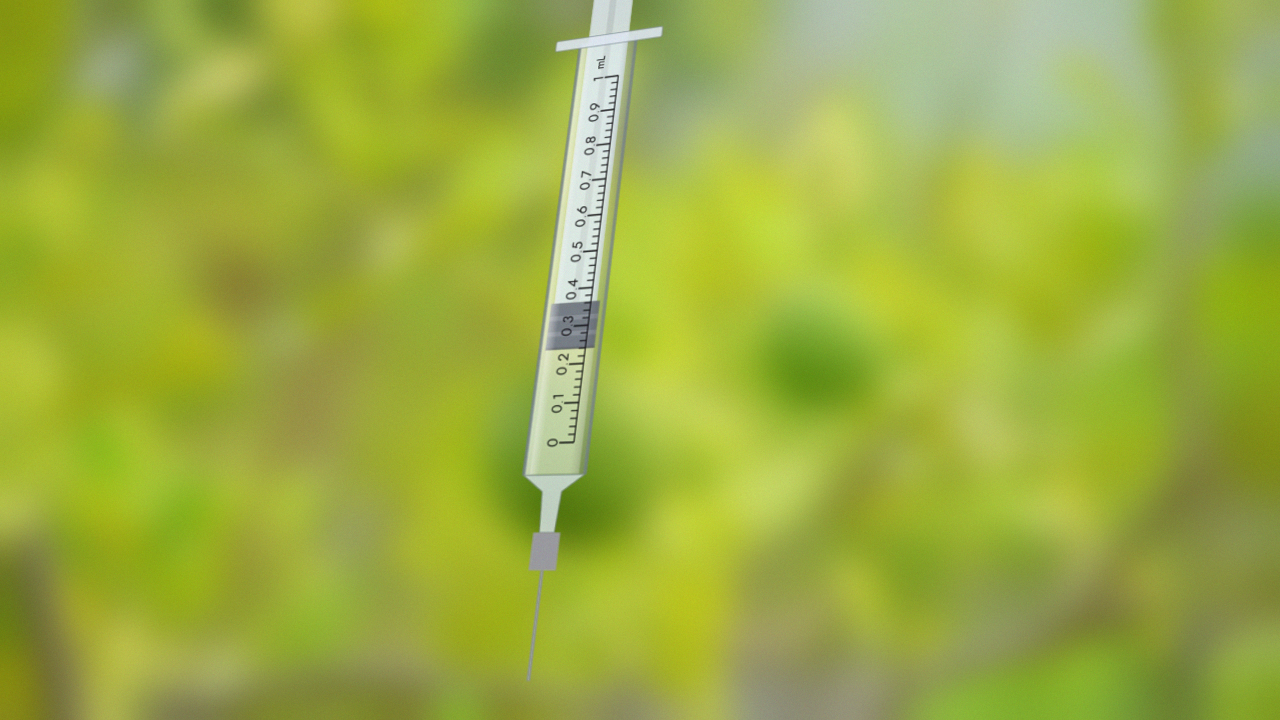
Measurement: 0.24 mL
